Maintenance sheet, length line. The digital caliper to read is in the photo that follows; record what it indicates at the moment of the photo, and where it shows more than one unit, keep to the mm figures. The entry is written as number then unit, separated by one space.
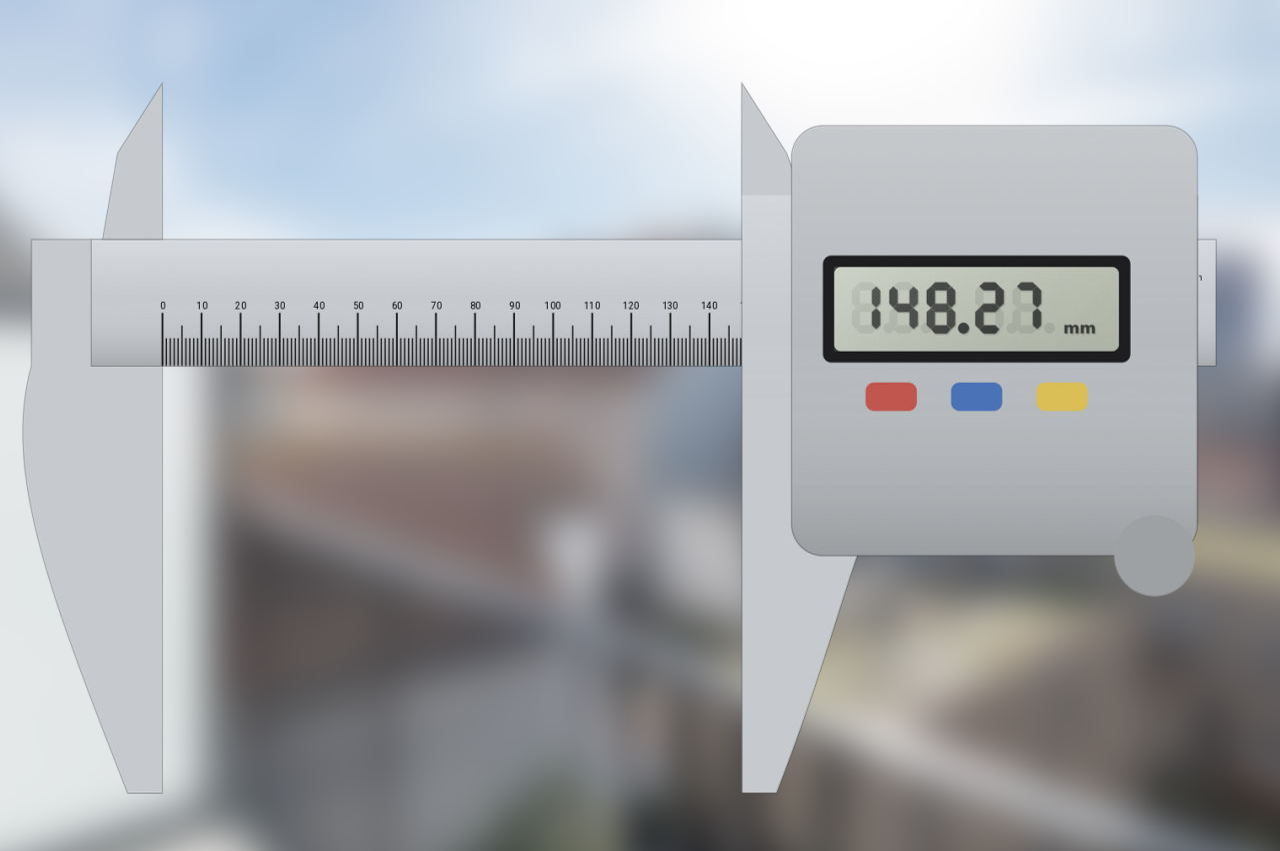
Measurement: 148.27 mm
